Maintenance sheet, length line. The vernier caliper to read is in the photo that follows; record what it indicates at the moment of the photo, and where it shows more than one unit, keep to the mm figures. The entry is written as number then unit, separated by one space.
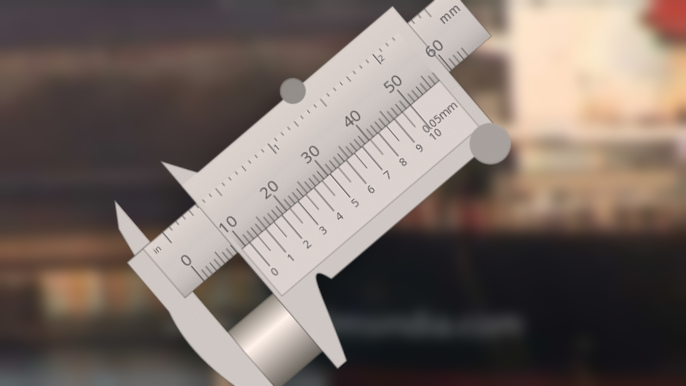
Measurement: 11.0 mm
